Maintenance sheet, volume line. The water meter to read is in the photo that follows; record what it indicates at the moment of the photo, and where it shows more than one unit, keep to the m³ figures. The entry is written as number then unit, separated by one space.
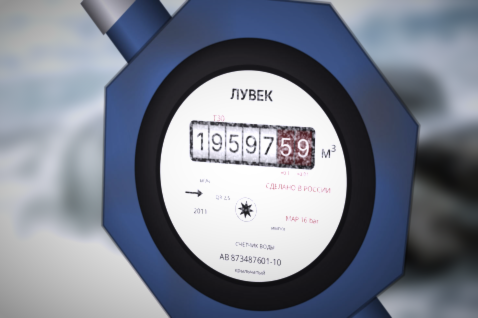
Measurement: 19597.59 m³
